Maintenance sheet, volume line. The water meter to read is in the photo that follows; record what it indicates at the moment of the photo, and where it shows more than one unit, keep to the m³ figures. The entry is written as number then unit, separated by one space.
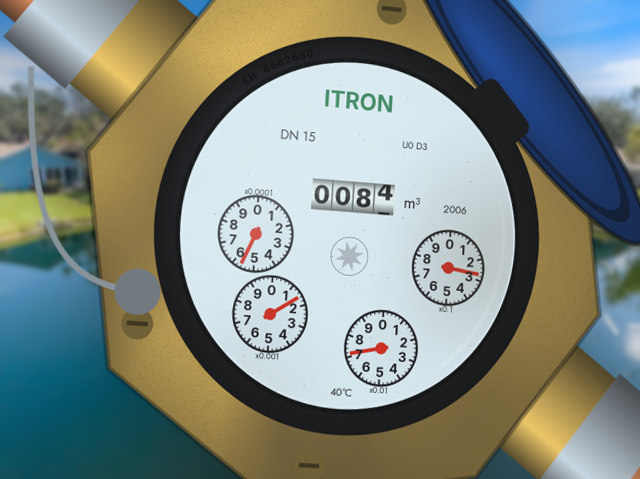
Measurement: 84.2715 m³
